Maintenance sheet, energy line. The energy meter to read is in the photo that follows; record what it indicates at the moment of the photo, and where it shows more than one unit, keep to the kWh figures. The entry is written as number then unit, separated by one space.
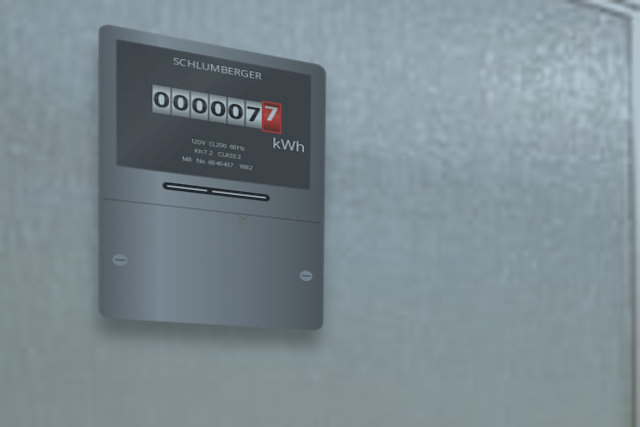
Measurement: 7.7 kWh
